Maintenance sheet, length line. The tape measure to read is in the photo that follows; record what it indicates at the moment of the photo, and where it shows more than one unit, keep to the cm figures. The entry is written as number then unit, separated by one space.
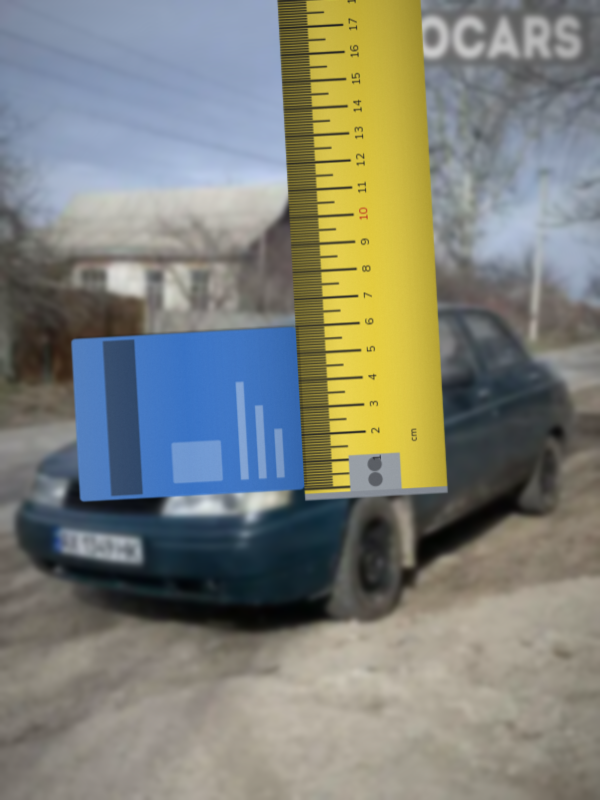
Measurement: 6 cm
